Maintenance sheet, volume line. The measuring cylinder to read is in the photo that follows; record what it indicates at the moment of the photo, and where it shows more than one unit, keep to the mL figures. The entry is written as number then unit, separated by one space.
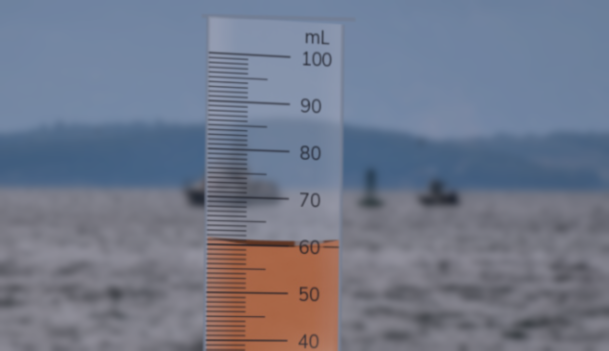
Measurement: 60 mL
